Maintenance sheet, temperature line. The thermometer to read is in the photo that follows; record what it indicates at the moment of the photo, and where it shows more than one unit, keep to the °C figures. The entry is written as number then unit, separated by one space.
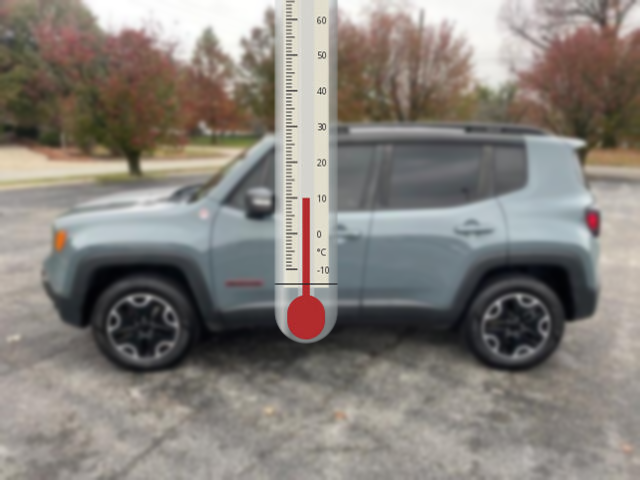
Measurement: 10 °C
